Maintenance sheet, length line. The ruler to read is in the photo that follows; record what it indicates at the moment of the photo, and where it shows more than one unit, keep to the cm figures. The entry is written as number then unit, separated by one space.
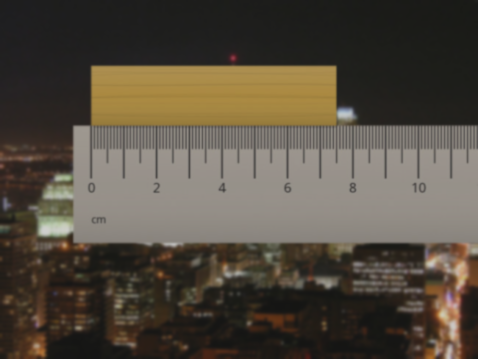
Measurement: 7.5 cm
